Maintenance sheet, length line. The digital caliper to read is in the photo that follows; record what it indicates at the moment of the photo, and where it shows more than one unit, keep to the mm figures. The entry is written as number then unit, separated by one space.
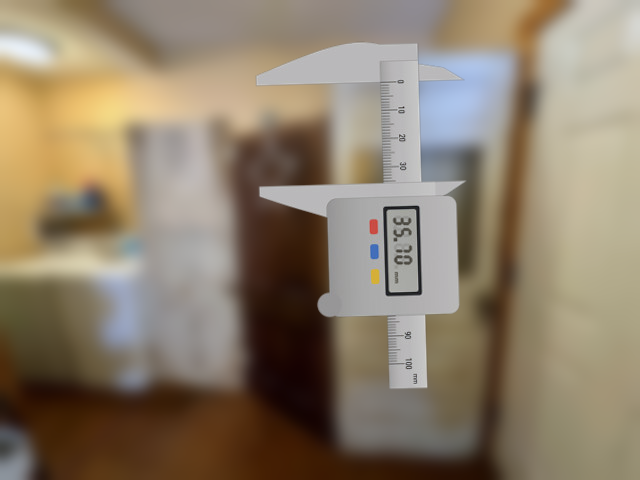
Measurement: 35.70 mm
